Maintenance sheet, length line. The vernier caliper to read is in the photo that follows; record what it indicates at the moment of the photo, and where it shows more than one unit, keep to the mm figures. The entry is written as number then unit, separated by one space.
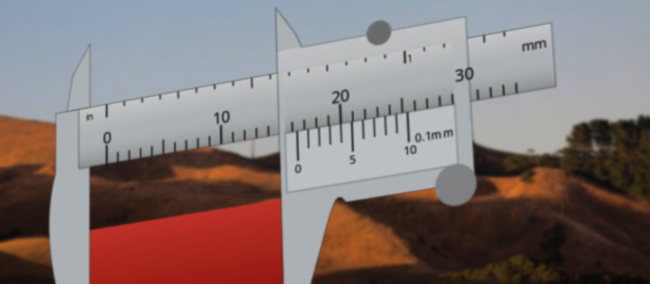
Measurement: 16.4 mm
